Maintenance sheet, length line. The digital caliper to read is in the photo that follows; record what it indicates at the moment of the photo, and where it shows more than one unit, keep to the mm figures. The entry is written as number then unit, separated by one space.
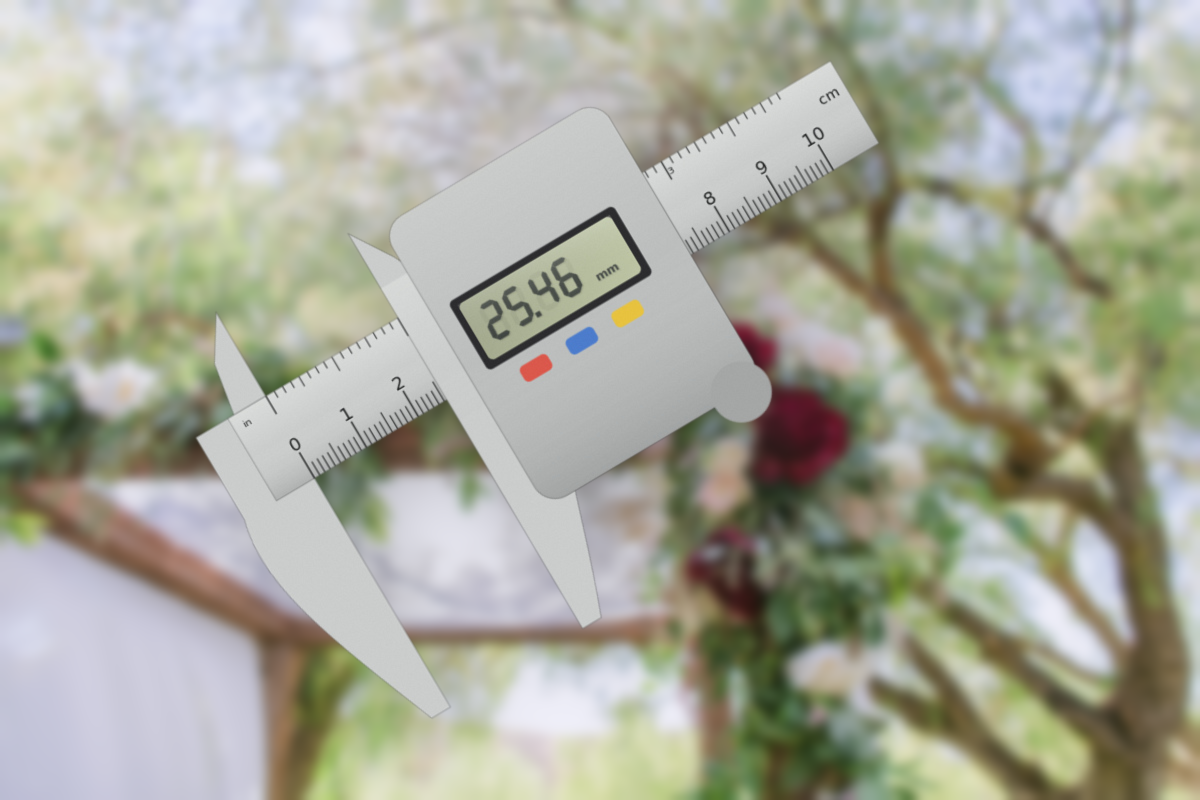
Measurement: 25.46 mm
